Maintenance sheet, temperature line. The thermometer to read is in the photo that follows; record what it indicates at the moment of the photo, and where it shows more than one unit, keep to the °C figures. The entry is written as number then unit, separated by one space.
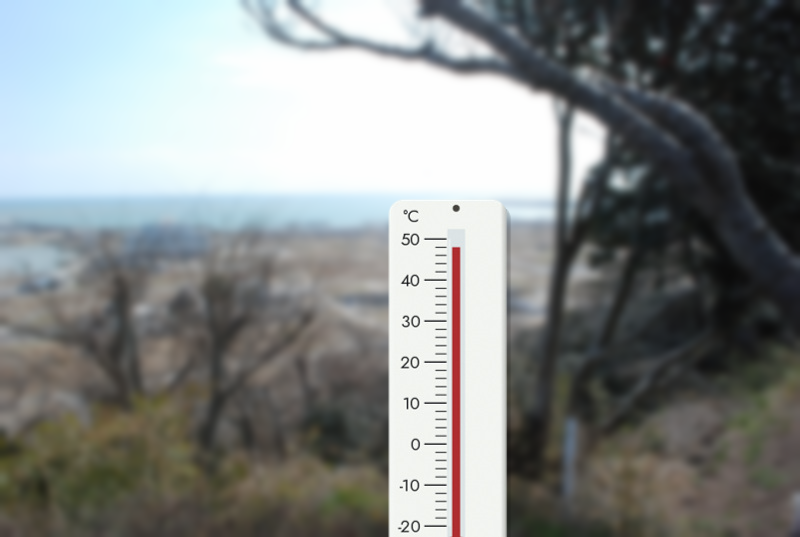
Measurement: 48 °C
